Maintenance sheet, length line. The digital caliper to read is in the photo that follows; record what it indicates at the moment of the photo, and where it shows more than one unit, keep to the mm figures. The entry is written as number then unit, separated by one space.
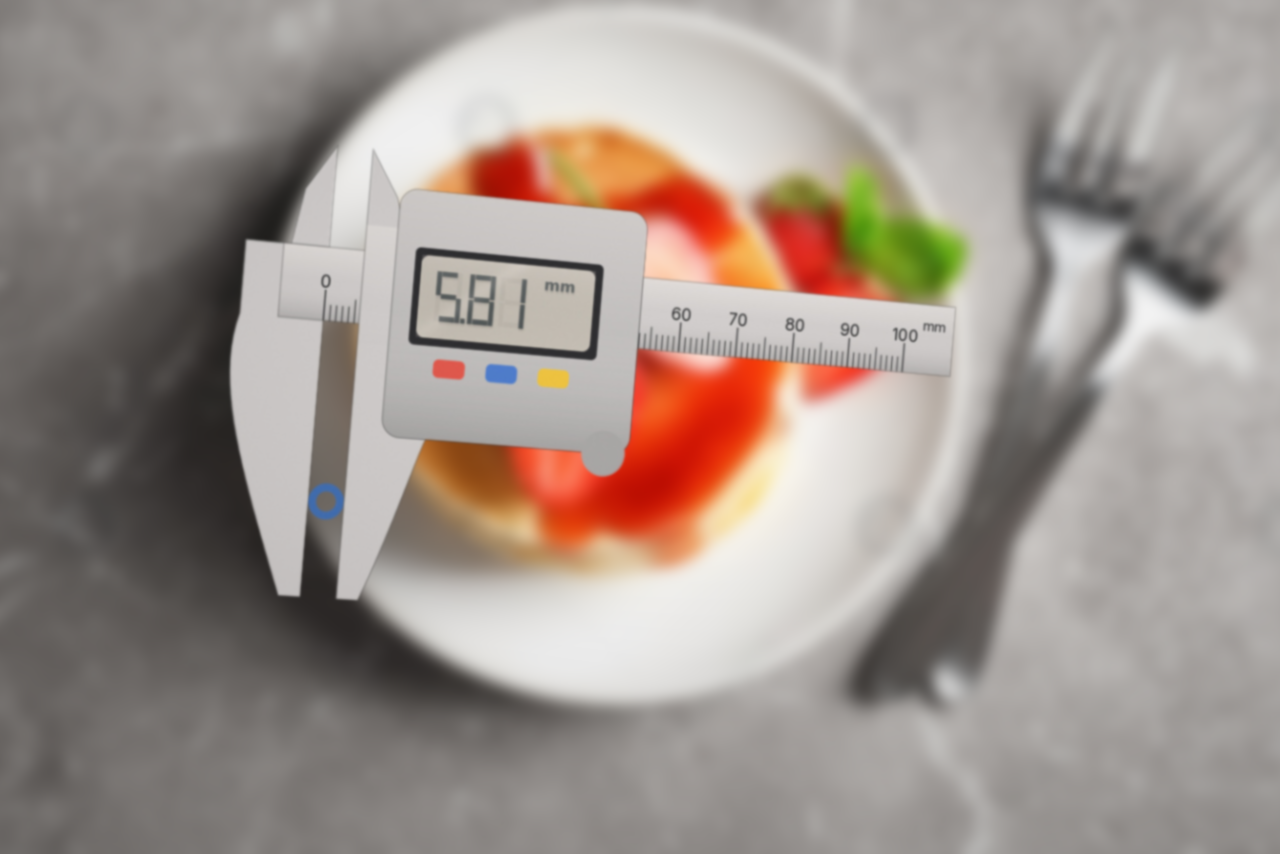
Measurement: 5.81 mm
